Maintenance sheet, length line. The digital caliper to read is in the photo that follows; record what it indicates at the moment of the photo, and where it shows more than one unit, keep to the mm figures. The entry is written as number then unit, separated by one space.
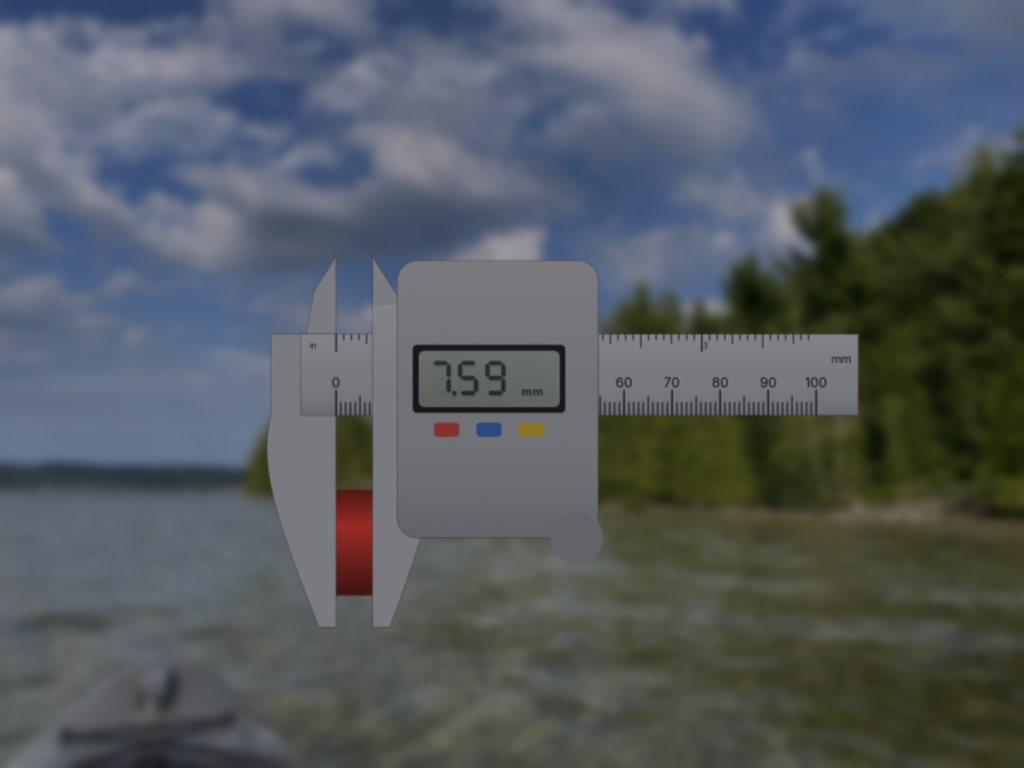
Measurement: 7.59 mm
